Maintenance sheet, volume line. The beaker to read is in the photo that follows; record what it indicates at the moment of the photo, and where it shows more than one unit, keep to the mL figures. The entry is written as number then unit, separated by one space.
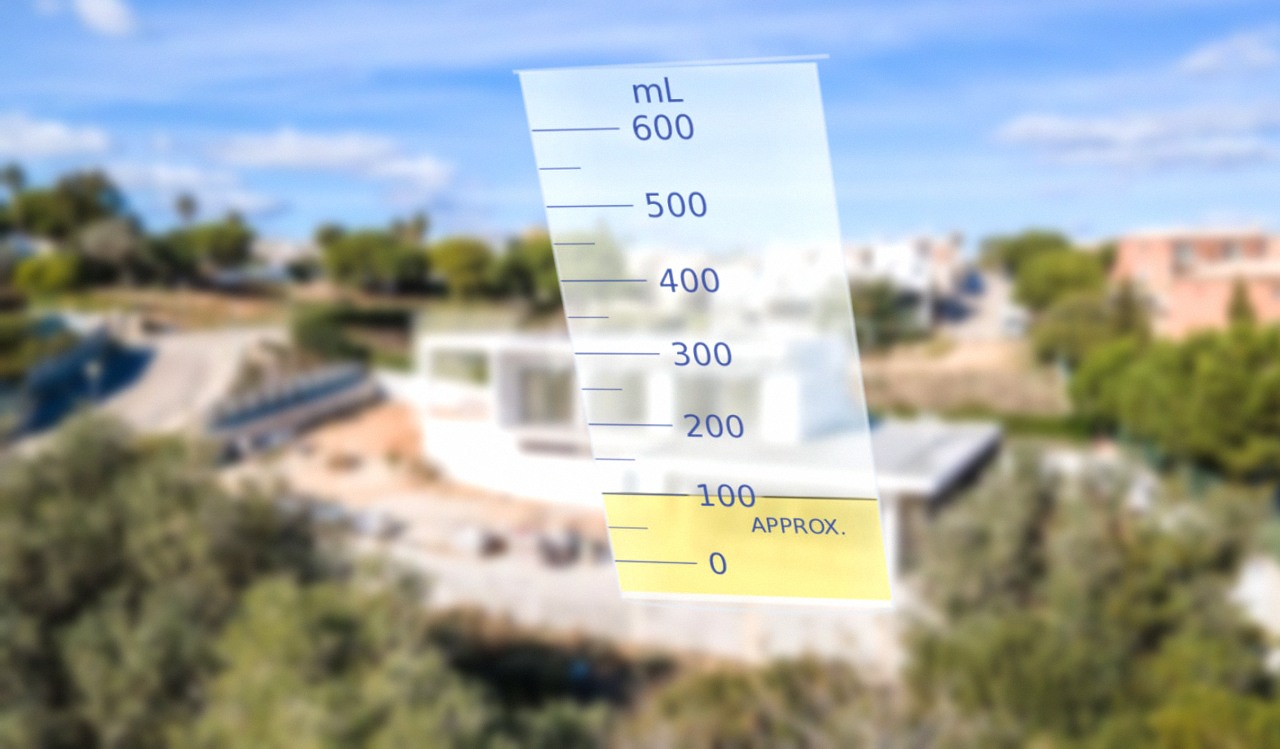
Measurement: 100 mL
